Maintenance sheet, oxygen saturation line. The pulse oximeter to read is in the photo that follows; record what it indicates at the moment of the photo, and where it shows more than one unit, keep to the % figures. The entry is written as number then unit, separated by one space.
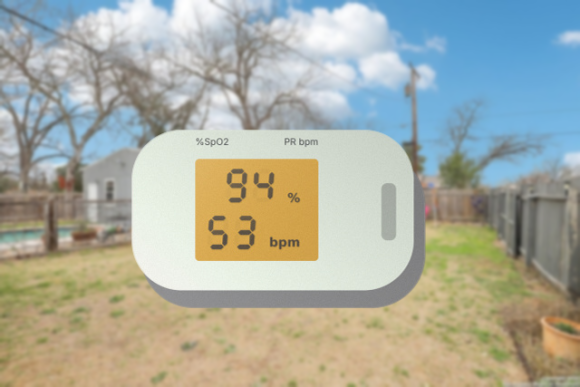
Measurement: 94 %
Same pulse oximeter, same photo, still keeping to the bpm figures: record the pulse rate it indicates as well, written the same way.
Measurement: 53 bpm
